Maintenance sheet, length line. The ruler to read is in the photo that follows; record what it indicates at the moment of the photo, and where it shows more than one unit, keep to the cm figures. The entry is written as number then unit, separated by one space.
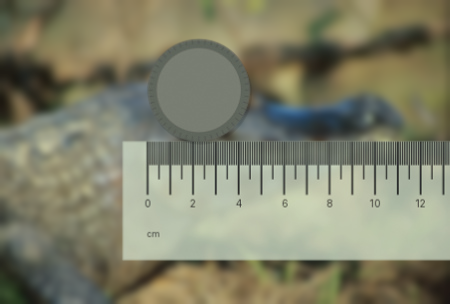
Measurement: 4.5 cm
